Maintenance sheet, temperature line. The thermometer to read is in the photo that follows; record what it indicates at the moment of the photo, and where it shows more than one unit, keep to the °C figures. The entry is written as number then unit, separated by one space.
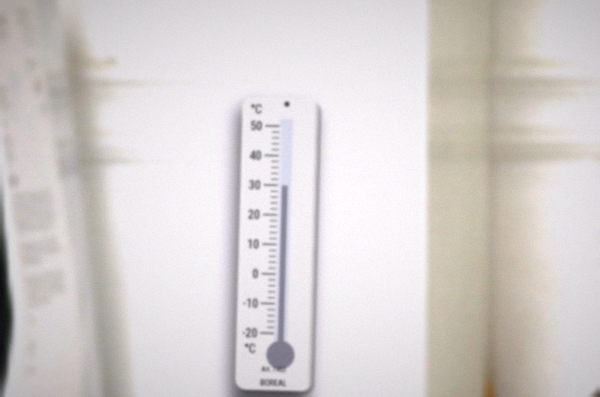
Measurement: 30 °C
